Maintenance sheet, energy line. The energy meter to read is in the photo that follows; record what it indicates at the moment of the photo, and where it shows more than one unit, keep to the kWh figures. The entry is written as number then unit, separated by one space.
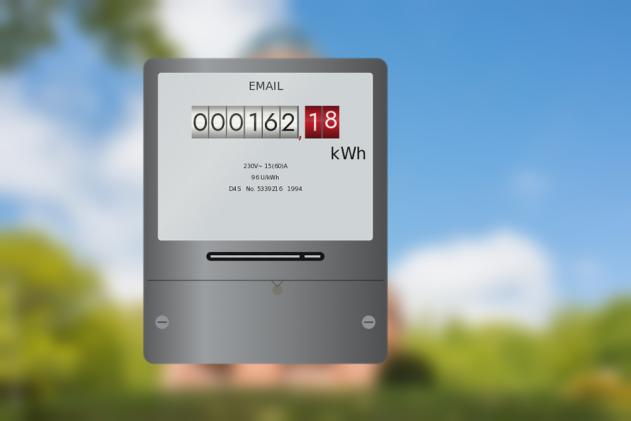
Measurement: 162.18 kWh
